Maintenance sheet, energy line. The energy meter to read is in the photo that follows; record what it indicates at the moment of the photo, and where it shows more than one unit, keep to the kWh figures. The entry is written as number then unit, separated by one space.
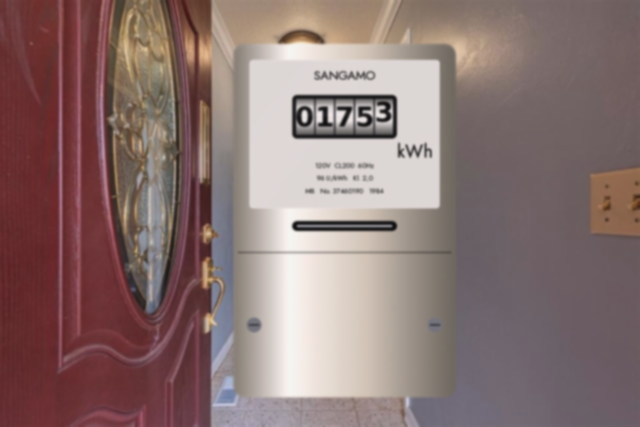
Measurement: 1753 kWh
